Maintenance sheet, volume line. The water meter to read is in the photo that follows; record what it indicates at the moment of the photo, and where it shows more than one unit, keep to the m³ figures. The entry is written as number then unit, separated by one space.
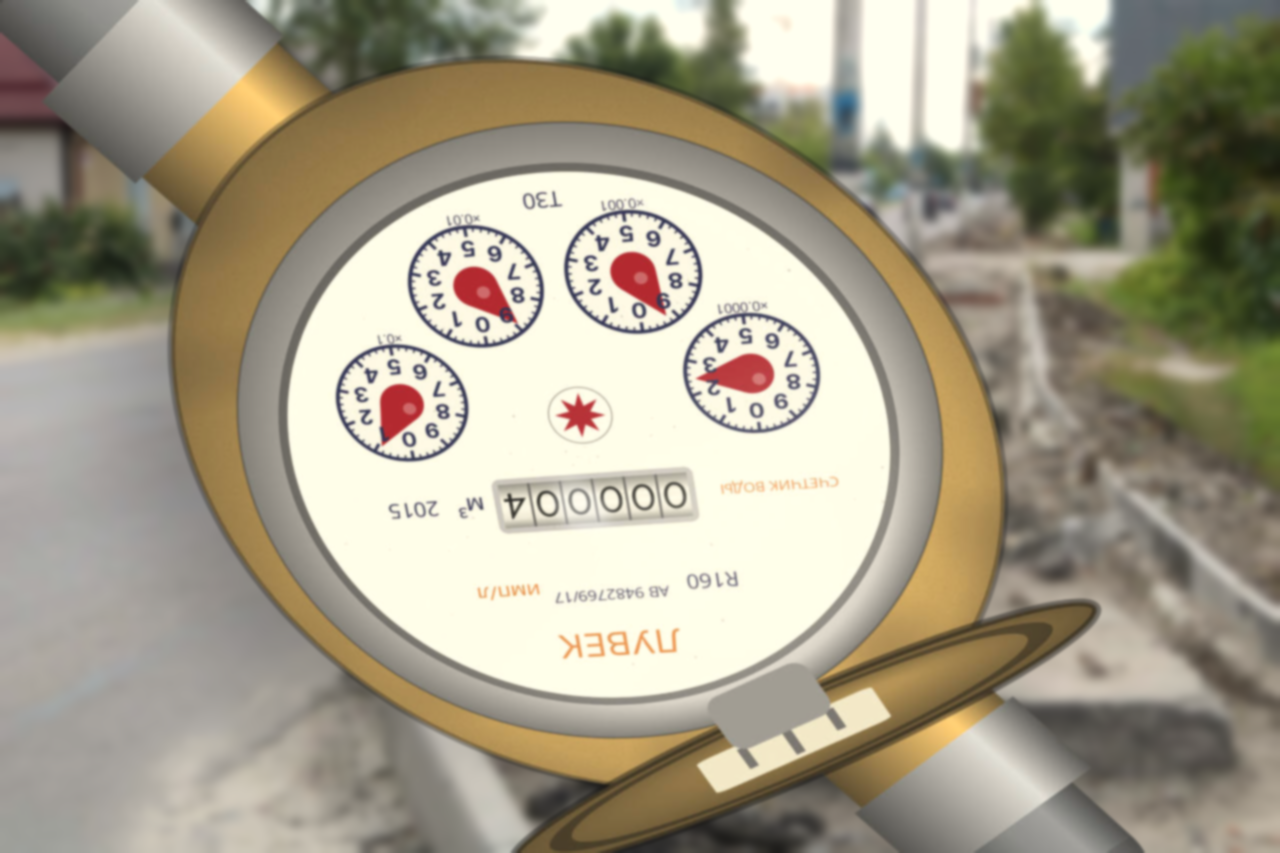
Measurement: 4.0892 m³
